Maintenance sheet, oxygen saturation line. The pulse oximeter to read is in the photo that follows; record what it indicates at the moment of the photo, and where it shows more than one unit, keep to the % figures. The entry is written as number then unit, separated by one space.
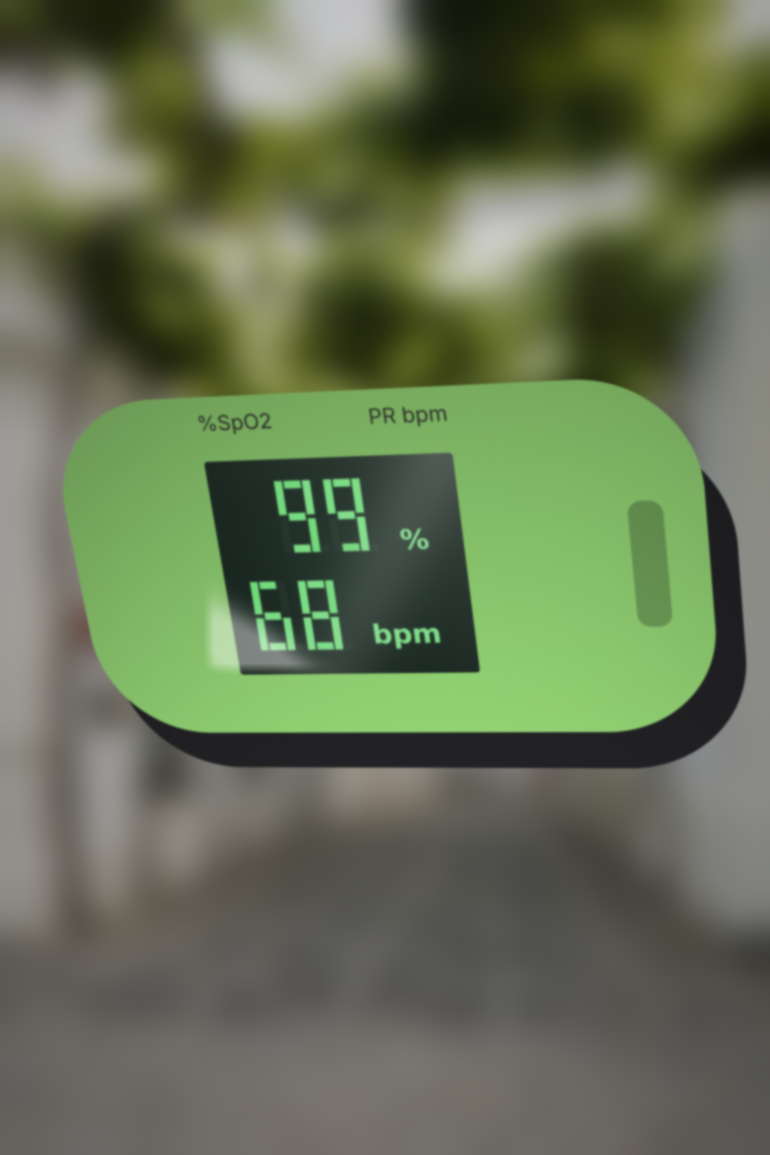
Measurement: 99 %
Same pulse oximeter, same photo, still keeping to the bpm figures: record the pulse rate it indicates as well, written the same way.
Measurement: 68 bpm
